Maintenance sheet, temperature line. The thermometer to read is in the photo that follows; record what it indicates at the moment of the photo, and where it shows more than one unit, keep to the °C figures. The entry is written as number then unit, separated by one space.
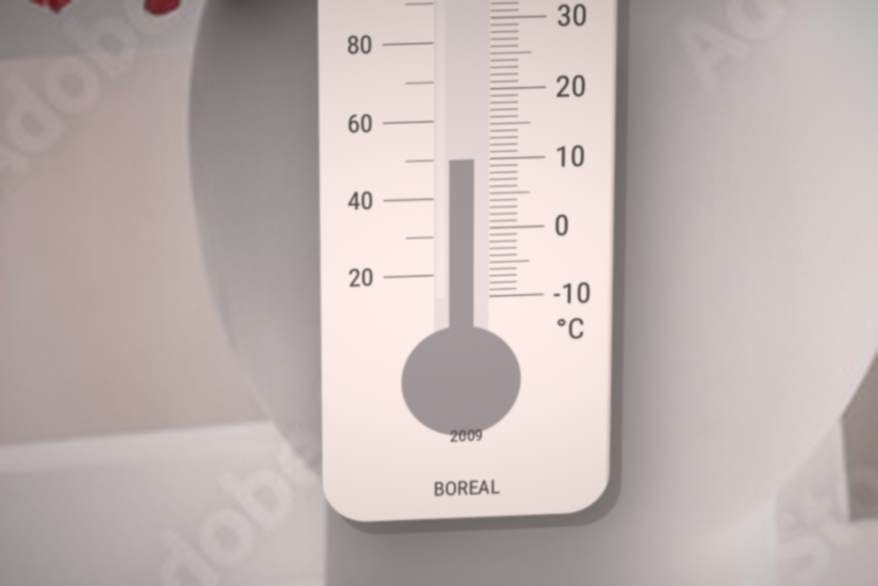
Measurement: 10 °C
